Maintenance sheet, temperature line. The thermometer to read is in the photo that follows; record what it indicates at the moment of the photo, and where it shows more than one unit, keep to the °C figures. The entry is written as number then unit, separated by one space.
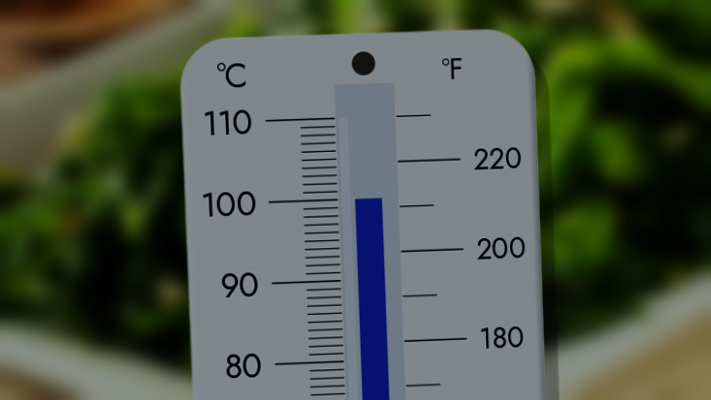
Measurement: 100 °C
